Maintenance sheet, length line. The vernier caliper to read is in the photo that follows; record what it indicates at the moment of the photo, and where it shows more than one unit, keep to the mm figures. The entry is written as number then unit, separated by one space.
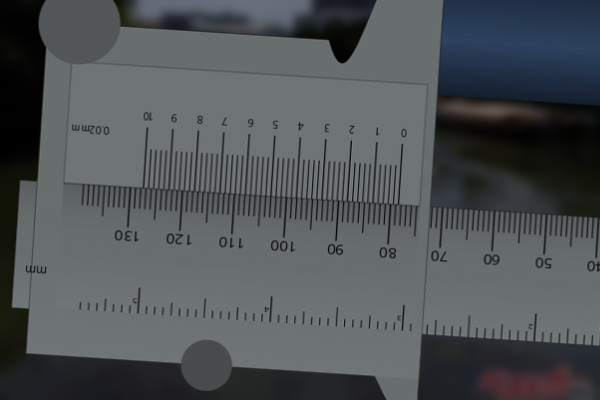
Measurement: 78.5 mm
